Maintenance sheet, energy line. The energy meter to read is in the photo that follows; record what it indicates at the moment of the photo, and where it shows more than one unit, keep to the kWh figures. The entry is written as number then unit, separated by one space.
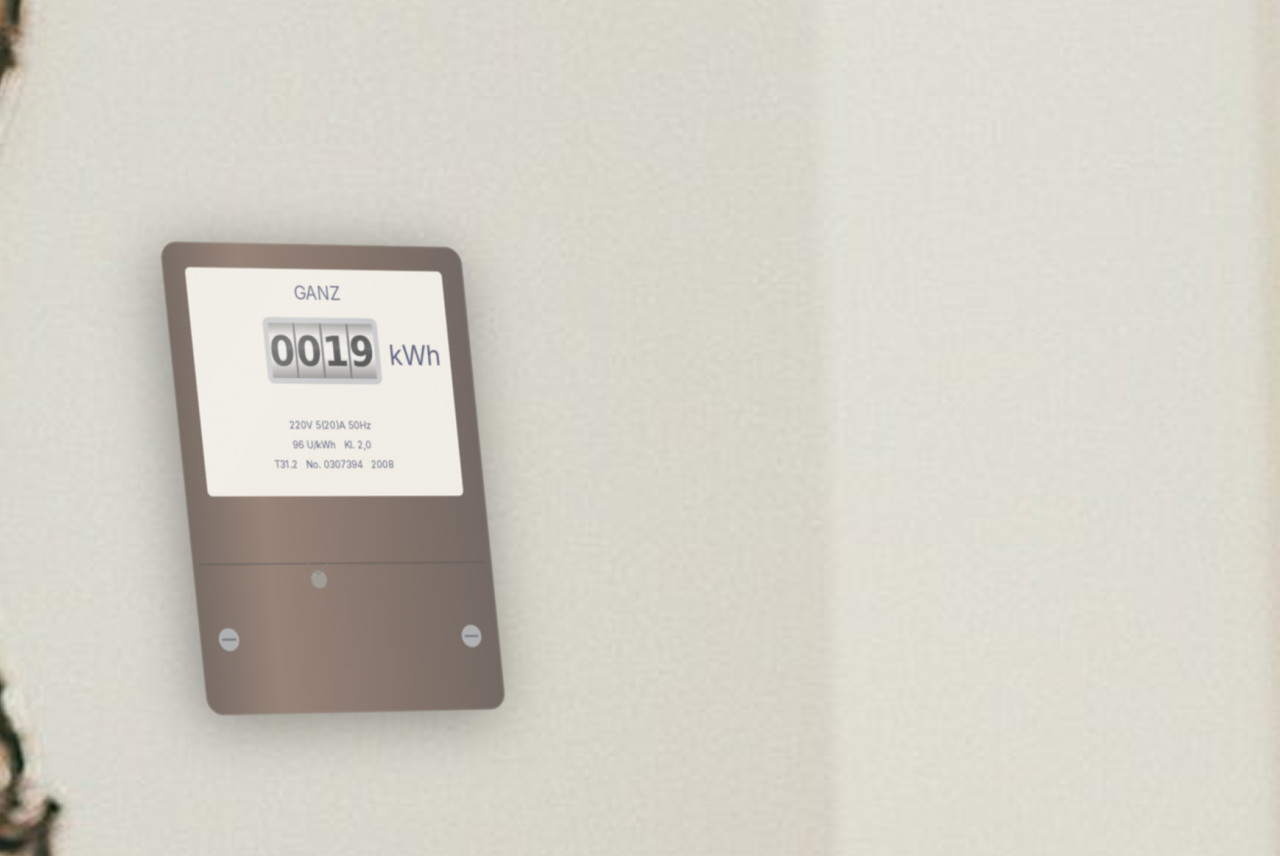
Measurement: 19 kWh
